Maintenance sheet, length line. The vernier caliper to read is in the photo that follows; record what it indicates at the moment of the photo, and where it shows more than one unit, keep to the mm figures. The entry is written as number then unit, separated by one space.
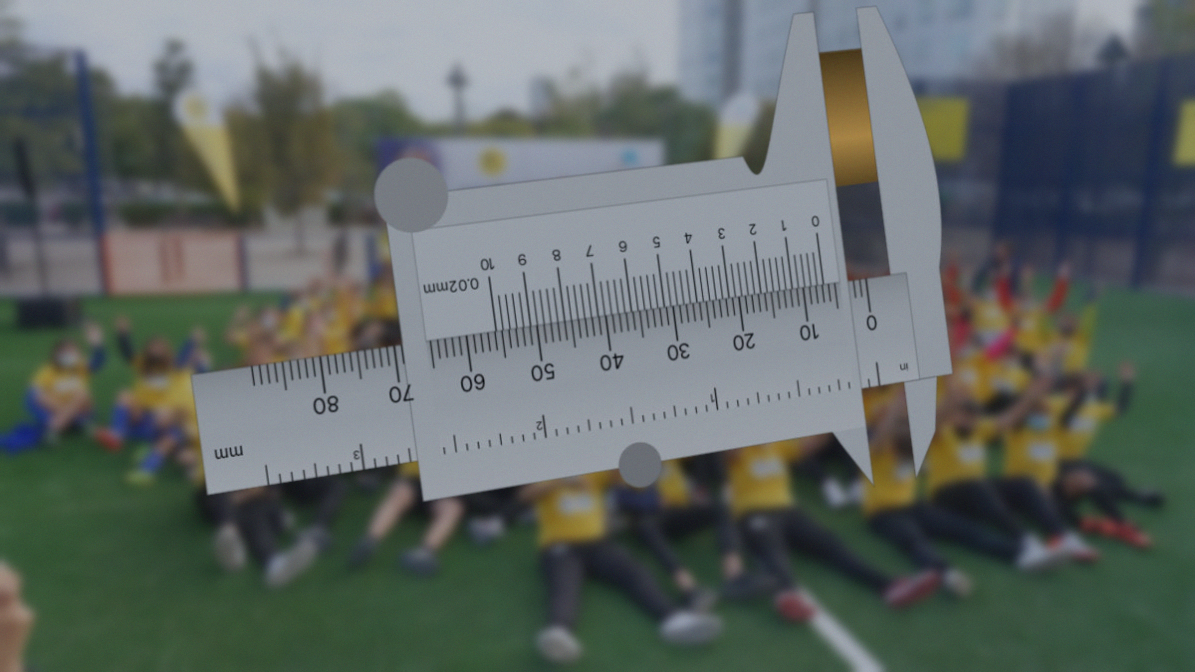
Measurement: 6.8 mm
